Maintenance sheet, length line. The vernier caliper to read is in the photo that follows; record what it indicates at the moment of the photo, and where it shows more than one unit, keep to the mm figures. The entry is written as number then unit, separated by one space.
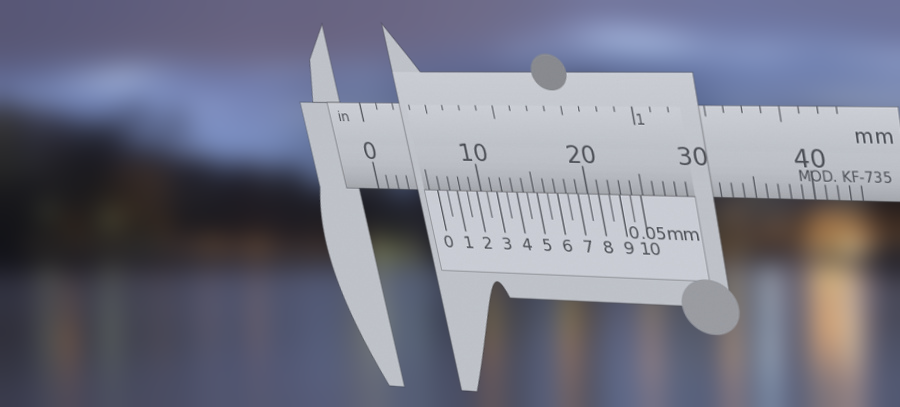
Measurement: 5.8 mm
